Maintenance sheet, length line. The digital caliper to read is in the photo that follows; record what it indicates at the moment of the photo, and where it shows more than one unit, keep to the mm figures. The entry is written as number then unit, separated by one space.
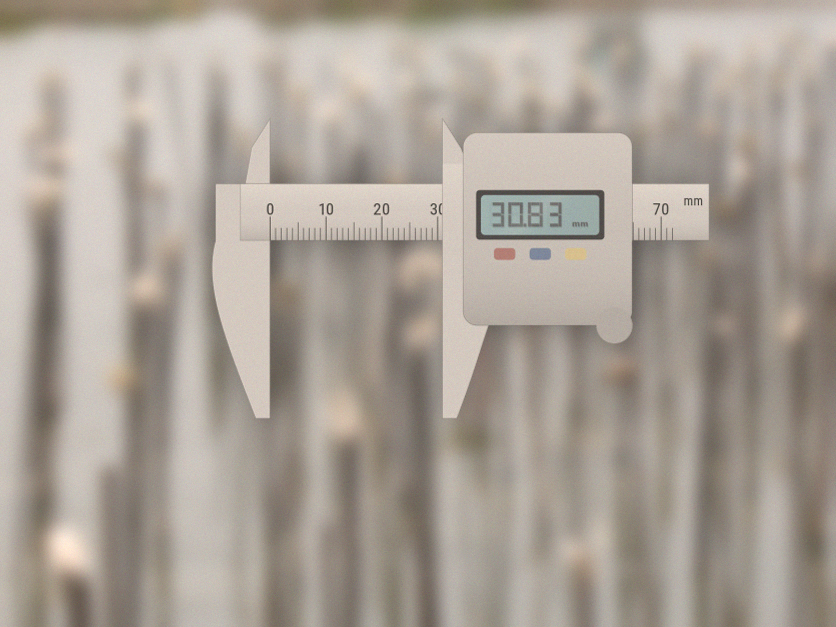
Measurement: 30.83 mm
